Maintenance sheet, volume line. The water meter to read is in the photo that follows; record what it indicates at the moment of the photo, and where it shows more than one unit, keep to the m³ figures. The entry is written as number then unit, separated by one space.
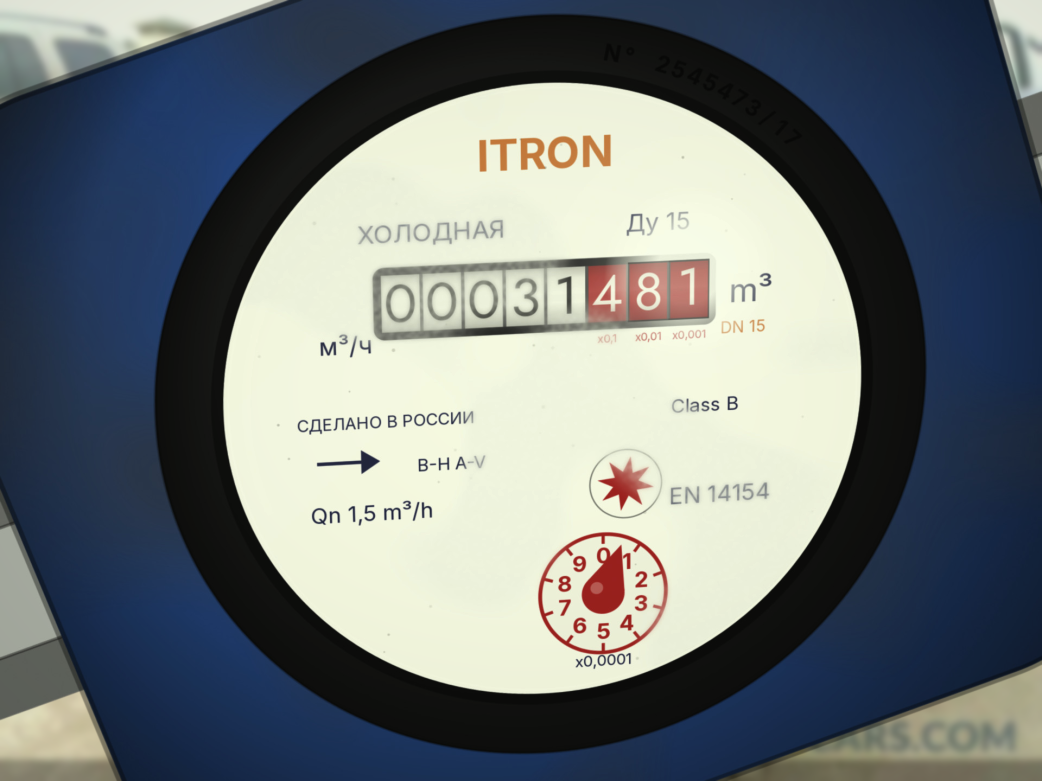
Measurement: 31.4810 m³
